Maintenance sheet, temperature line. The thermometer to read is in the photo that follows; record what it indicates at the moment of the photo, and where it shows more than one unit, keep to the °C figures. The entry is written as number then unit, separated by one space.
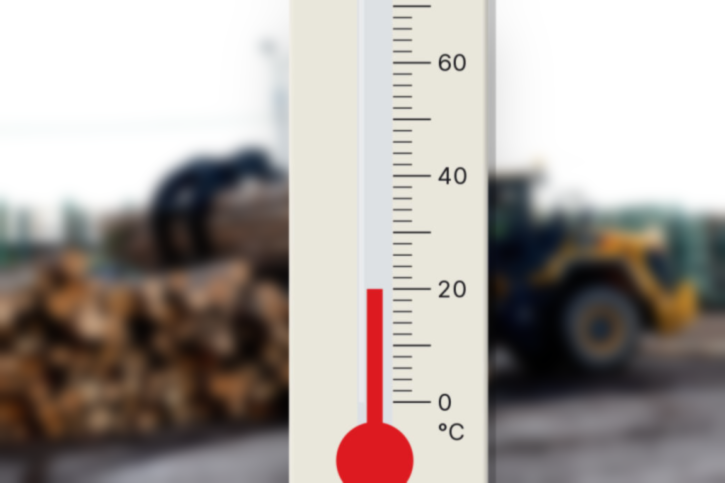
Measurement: 20 °C
